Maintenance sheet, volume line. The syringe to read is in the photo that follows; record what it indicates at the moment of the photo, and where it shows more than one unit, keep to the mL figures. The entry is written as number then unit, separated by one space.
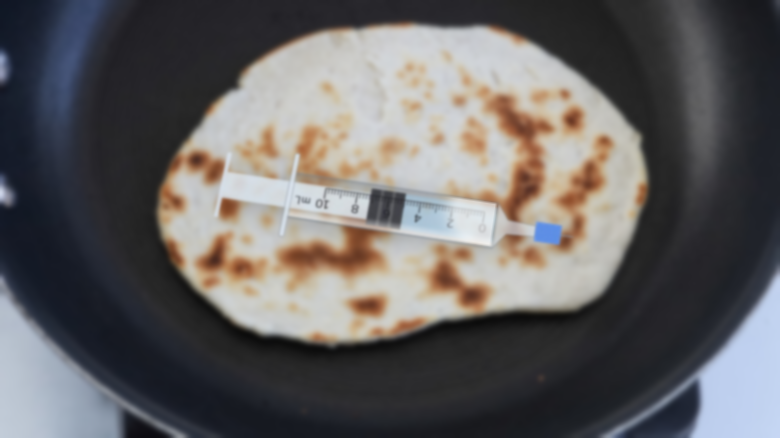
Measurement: 5 mL
